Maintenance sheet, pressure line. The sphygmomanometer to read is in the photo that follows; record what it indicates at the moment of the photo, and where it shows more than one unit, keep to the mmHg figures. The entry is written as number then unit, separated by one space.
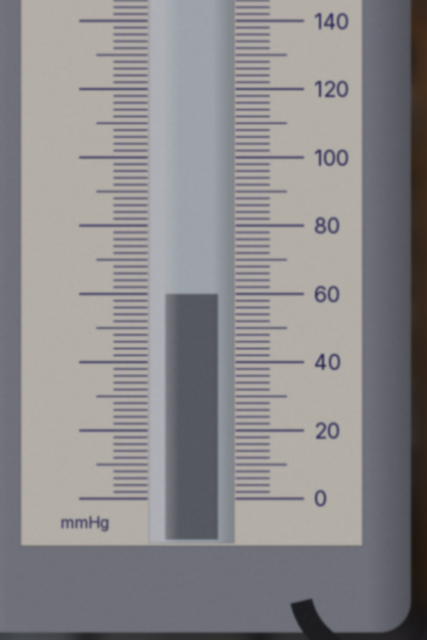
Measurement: 60 mmHg
